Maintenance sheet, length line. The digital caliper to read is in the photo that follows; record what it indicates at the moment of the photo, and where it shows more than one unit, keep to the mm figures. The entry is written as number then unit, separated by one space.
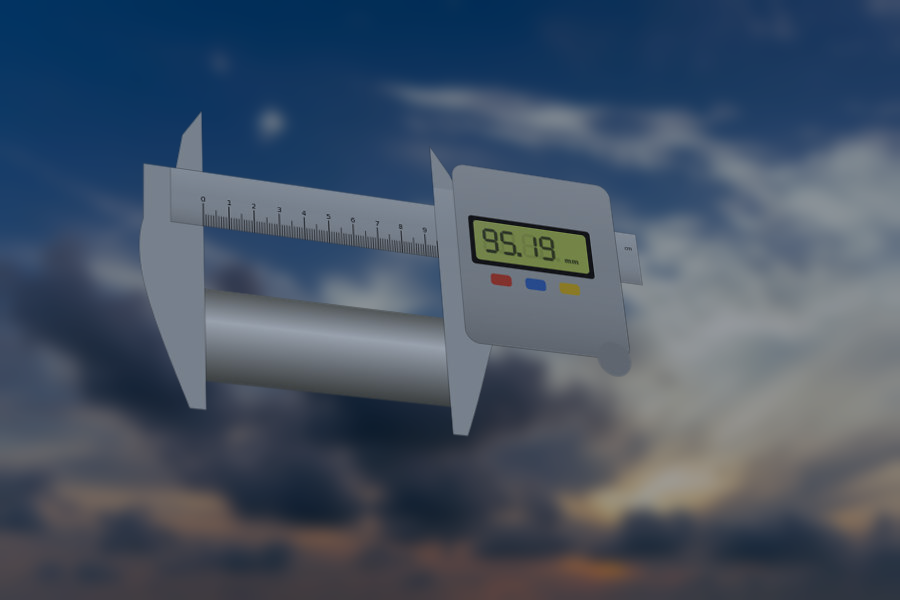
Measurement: 95.19 mm
